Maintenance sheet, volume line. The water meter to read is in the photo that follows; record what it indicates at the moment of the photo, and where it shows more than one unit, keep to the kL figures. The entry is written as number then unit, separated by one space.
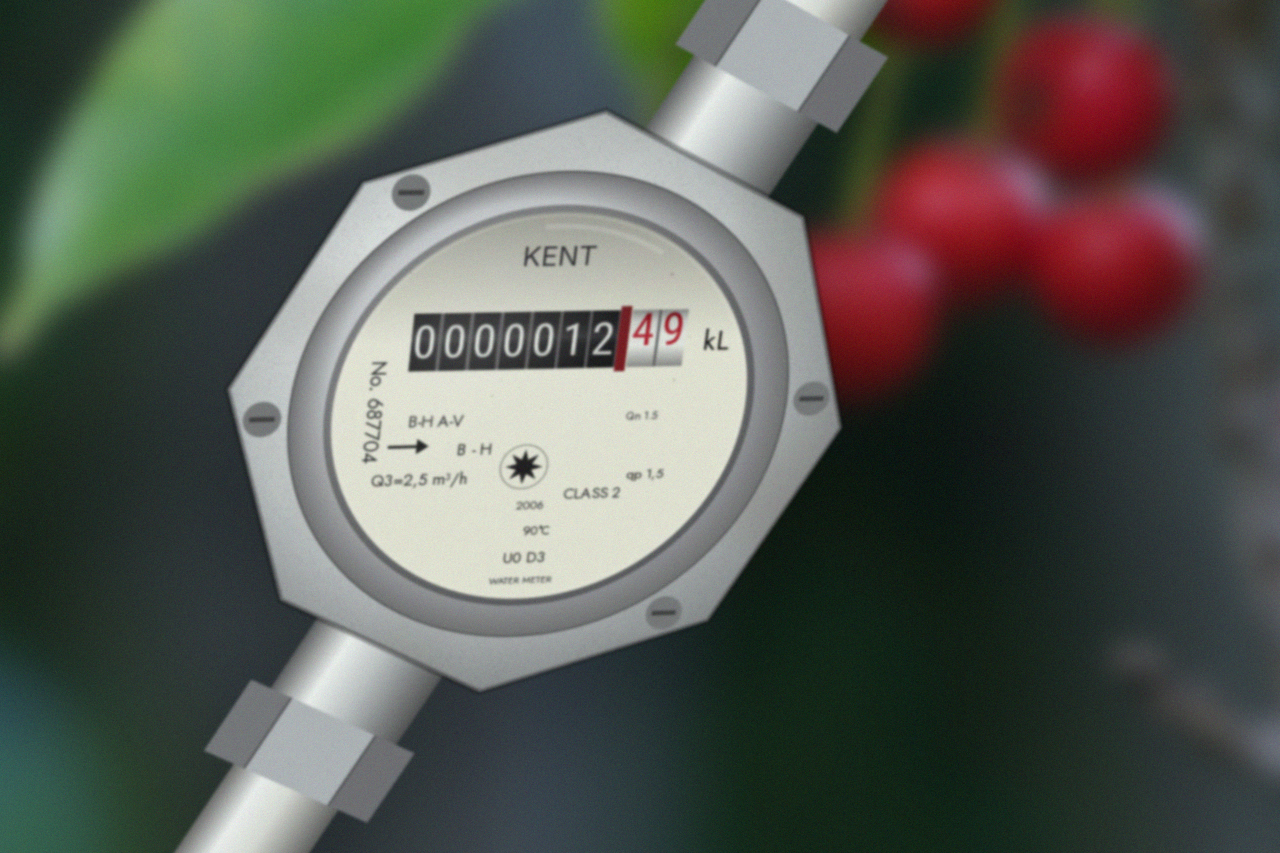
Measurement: 12.49 kL
